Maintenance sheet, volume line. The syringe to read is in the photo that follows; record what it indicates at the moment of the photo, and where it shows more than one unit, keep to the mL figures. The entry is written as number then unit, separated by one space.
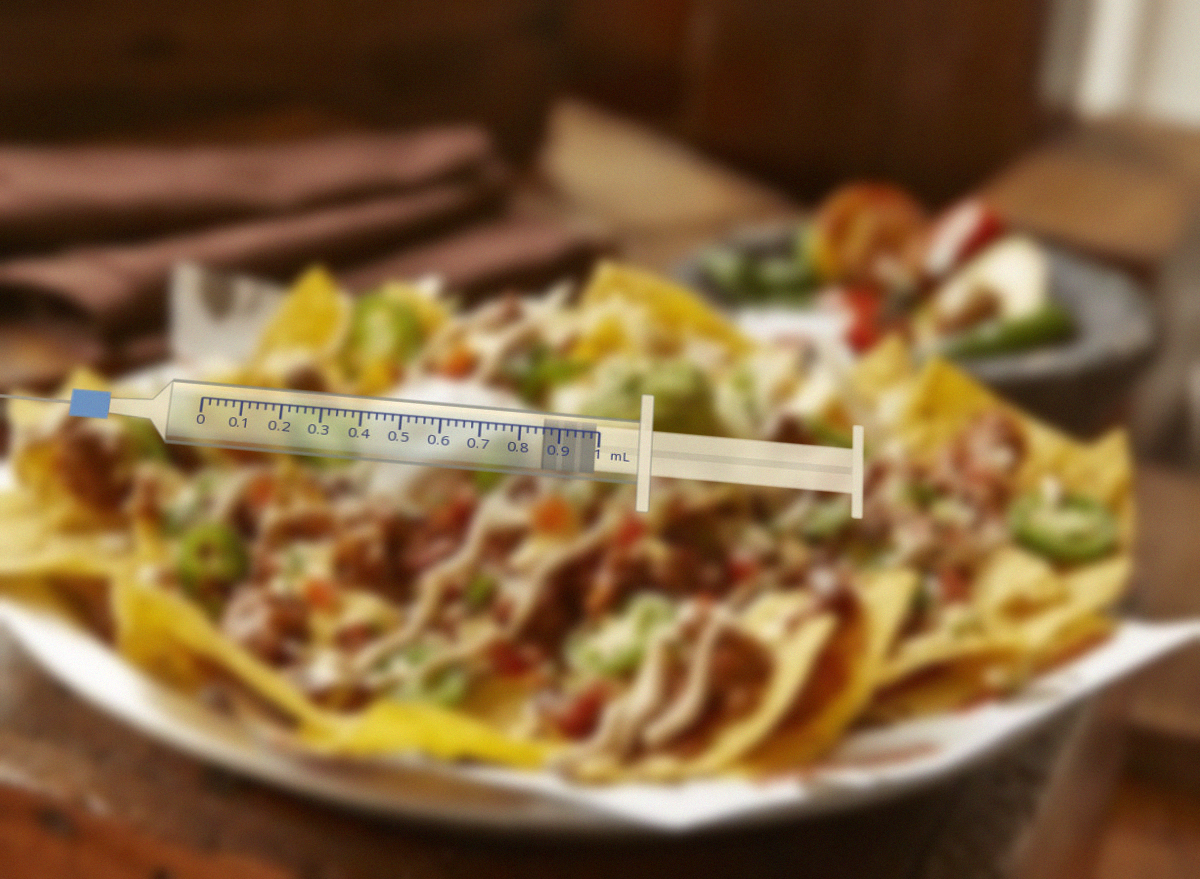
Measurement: 0.86 mL
